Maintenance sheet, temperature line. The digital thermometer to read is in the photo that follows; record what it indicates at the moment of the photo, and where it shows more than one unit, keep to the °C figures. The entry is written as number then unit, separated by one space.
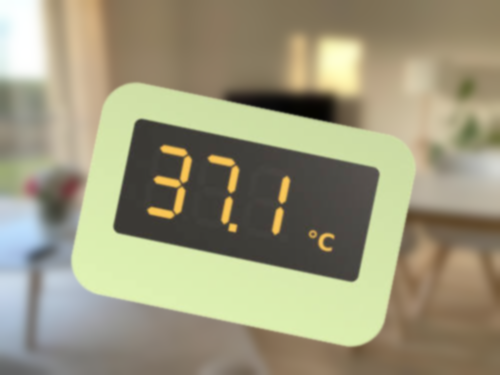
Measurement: 37.1 °C
